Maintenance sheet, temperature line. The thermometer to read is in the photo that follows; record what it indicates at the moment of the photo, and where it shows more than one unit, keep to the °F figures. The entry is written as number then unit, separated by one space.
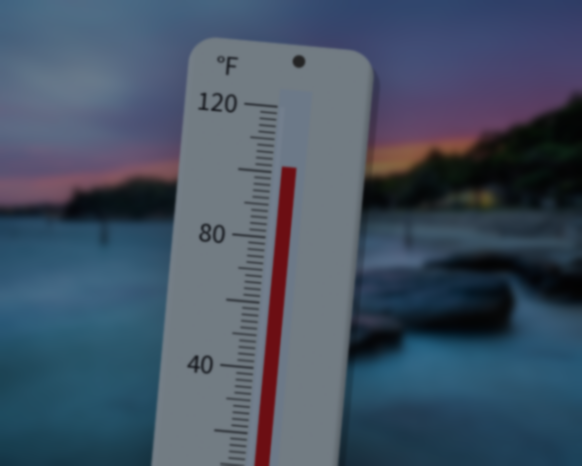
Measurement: 102 °F
